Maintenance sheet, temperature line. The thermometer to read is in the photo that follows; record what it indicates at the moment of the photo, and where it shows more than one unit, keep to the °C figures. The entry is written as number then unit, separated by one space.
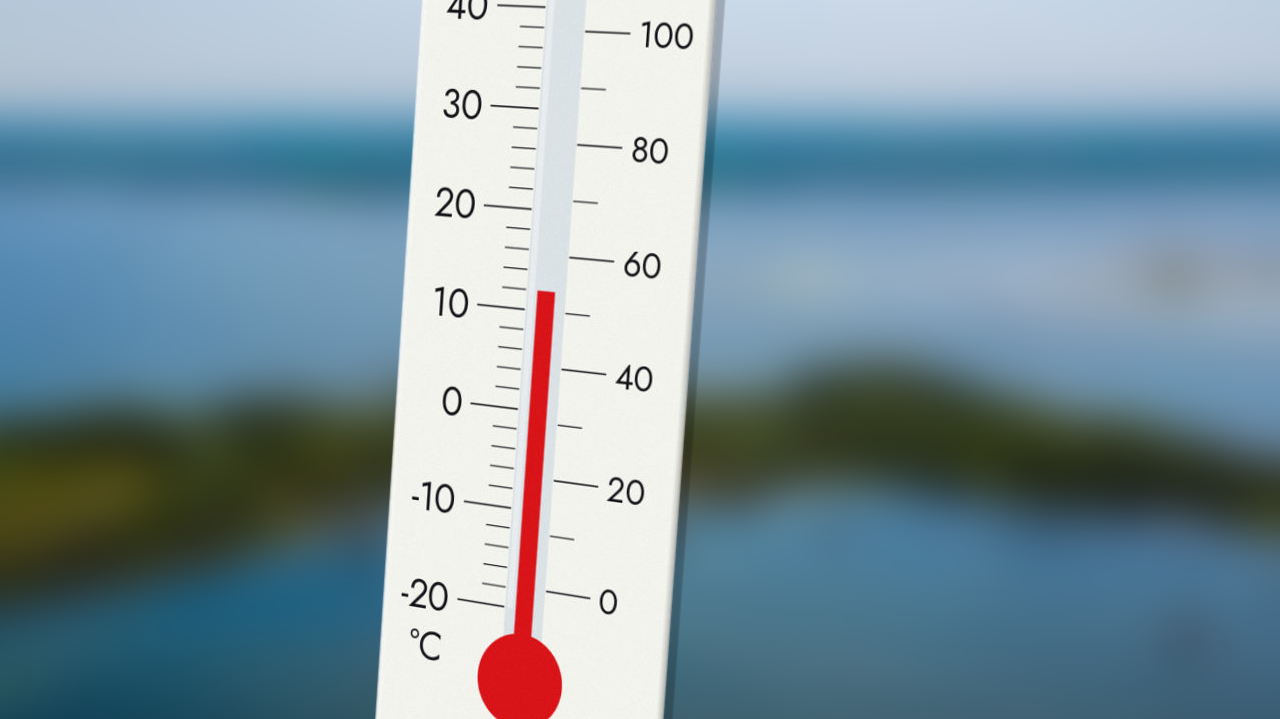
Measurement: 12 °C
